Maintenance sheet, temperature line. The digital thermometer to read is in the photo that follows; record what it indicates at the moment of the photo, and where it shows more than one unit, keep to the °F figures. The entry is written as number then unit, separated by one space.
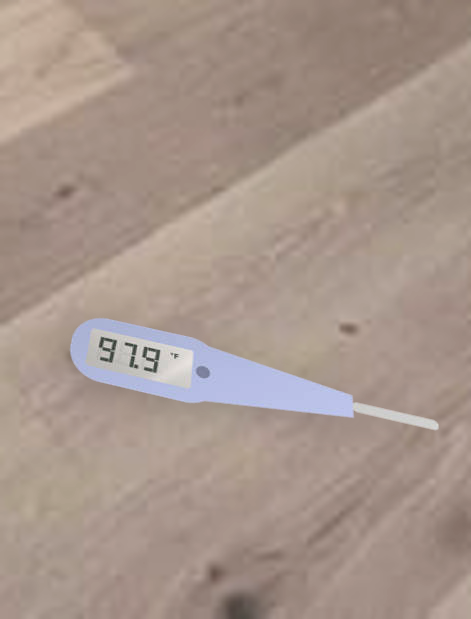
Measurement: 97.9 °F
